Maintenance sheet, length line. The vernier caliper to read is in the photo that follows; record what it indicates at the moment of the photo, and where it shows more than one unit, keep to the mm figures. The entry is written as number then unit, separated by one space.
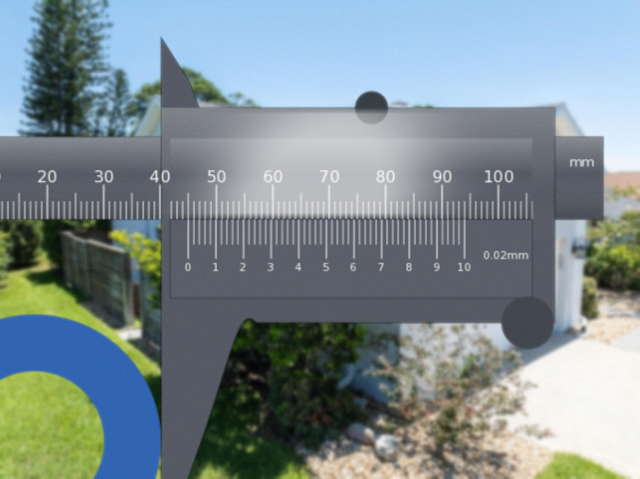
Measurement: 45.0 mm
